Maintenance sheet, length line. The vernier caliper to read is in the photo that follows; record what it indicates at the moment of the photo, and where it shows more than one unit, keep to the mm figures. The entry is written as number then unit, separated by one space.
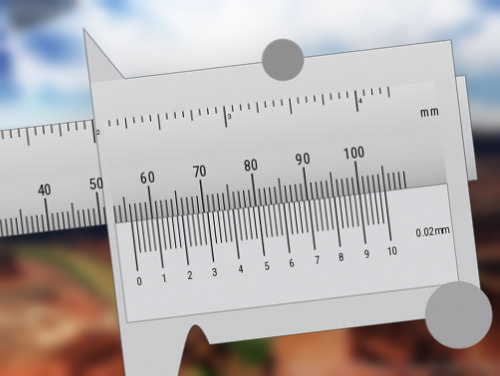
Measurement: 56.0 mm
